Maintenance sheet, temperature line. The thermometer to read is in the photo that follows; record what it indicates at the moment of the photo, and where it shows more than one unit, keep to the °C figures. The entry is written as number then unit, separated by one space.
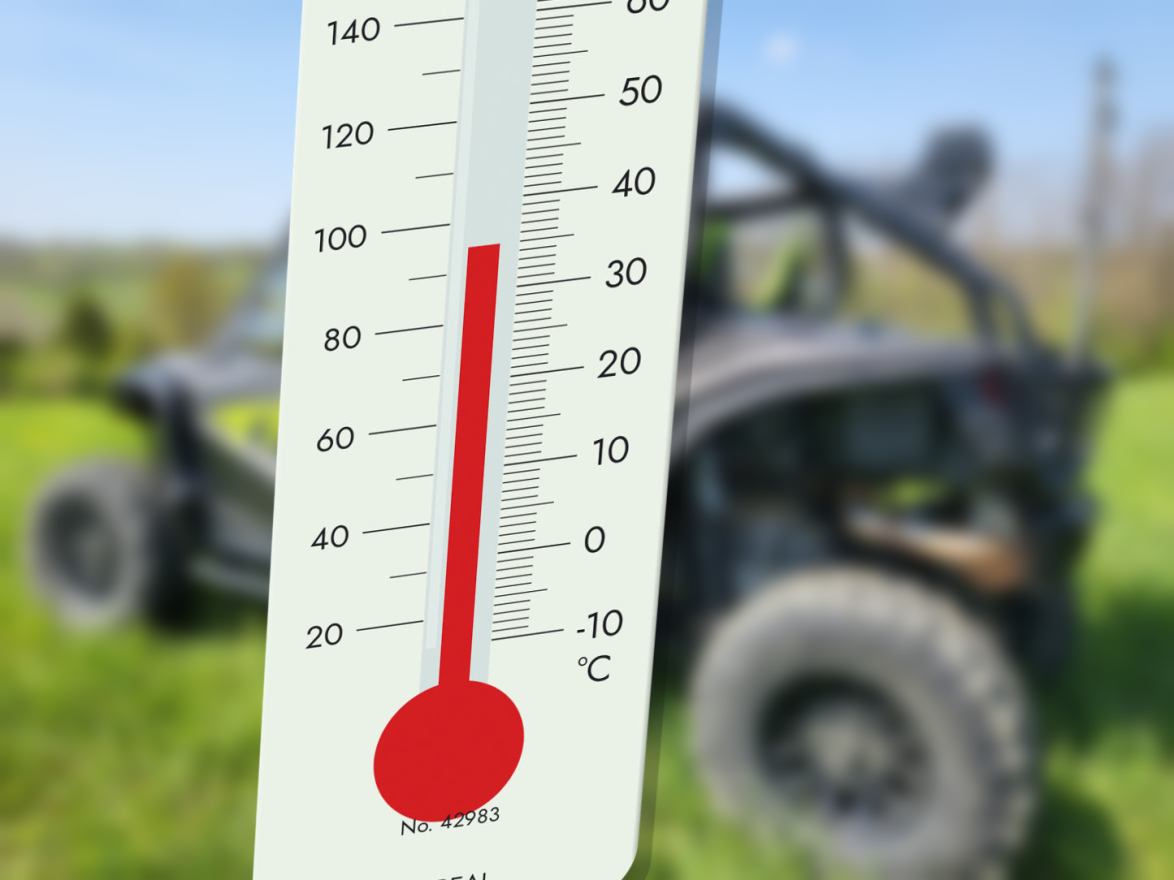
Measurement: 35 °C
